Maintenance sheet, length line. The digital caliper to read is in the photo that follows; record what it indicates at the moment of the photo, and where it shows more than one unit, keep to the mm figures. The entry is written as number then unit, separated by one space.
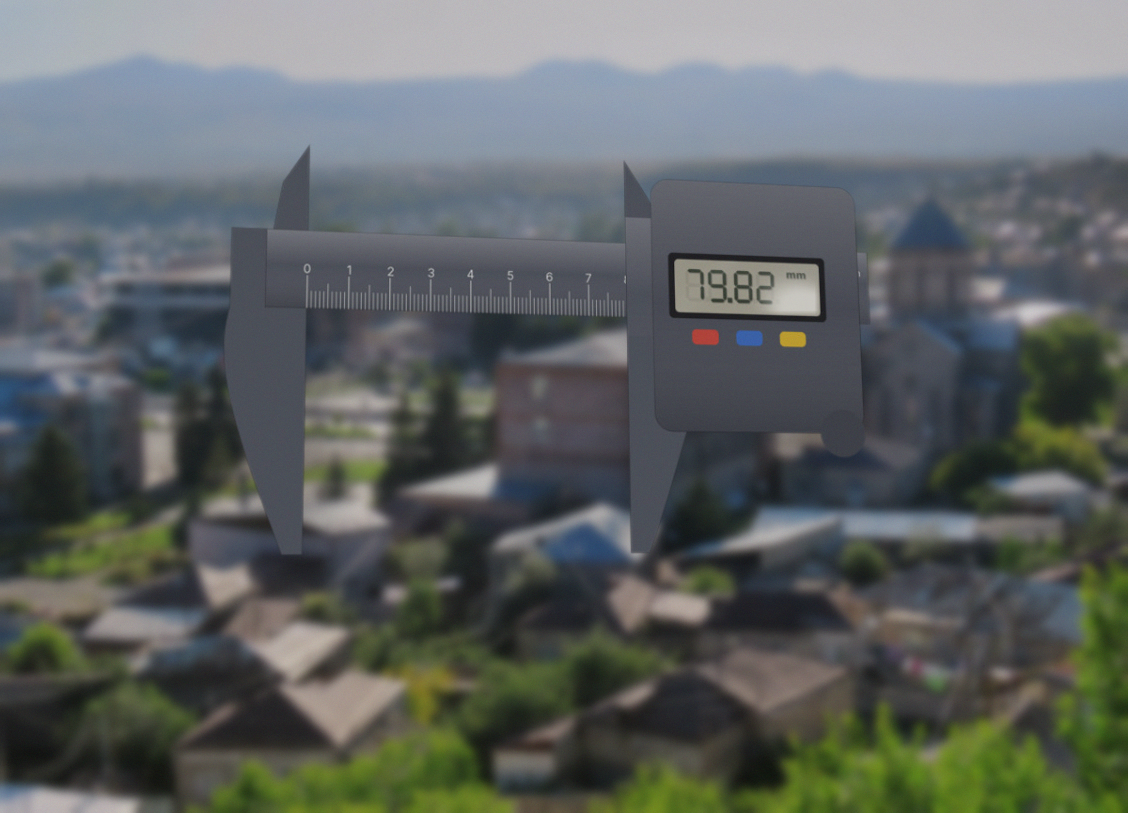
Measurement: 79.82 mm
